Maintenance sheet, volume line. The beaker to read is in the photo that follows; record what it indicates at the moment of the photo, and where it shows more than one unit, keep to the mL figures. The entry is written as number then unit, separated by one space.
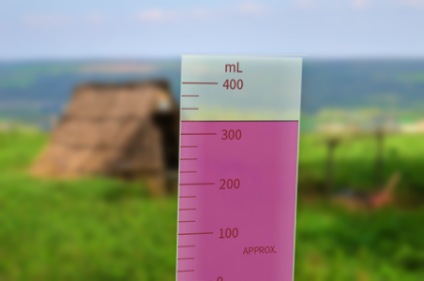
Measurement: 325 mL
